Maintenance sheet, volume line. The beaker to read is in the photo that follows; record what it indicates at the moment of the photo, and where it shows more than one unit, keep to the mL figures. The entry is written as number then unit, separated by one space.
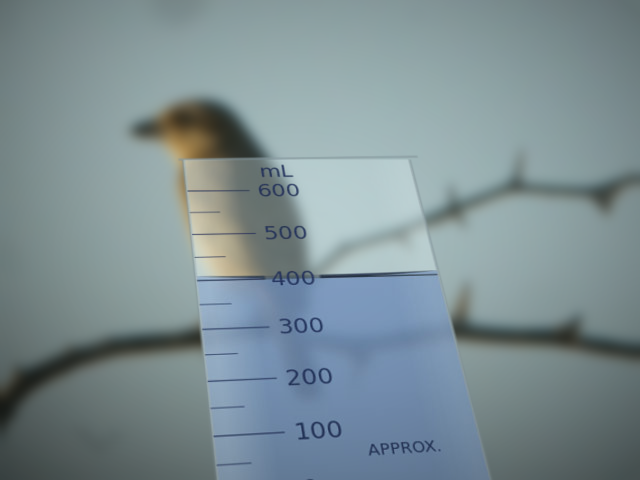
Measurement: 400 mL
